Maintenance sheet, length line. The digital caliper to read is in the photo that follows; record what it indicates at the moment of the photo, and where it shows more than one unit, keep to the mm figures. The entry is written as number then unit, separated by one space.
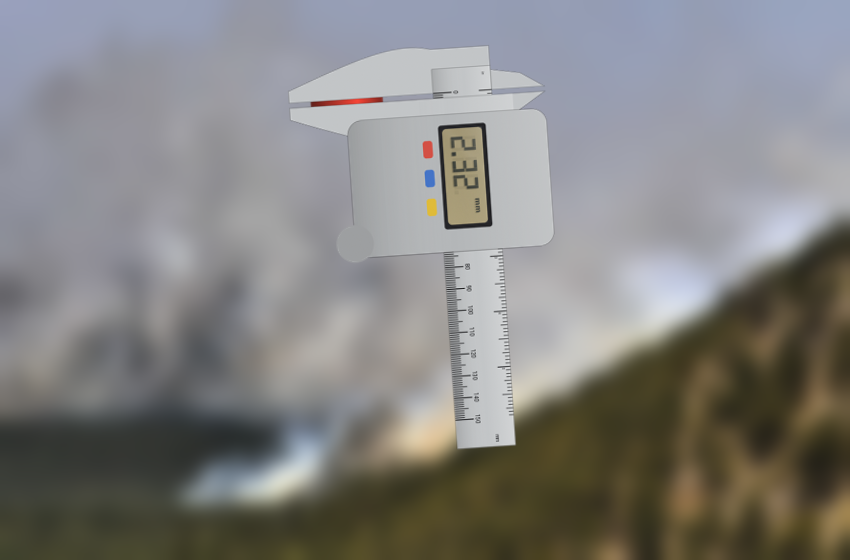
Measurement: 2.32 mm
